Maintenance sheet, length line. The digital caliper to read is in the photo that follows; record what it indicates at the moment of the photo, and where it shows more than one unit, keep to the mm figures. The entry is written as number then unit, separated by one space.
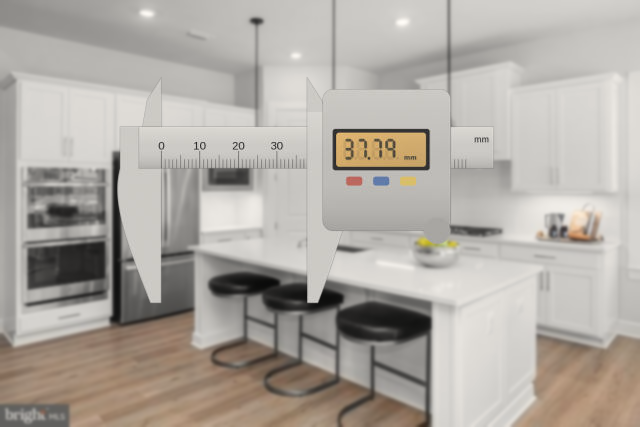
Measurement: 37.79 mm
